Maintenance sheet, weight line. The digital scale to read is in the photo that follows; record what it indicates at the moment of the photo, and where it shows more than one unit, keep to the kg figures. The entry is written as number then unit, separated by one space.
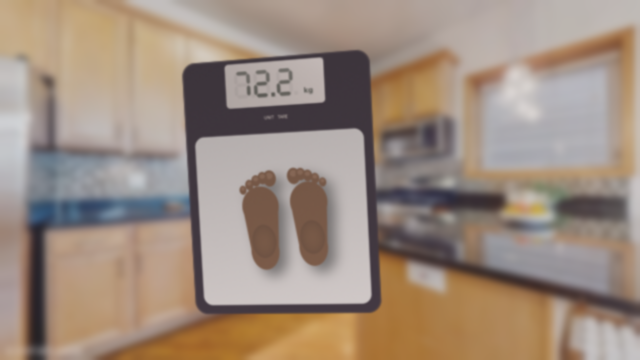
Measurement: 72.2 kg
